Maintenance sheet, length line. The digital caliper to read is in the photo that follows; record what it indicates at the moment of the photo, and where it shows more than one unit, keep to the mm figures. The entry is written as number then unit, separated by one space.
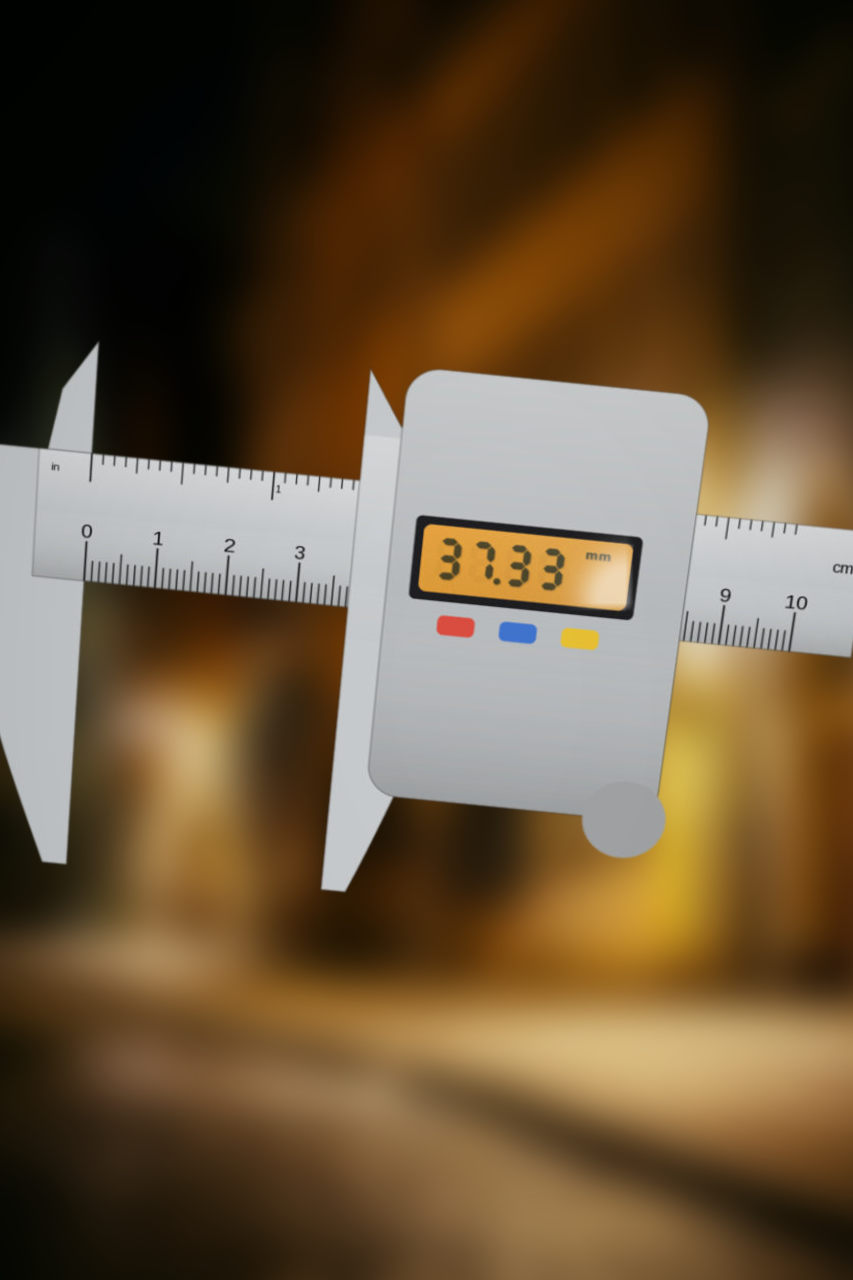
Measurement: 37.33 mm
